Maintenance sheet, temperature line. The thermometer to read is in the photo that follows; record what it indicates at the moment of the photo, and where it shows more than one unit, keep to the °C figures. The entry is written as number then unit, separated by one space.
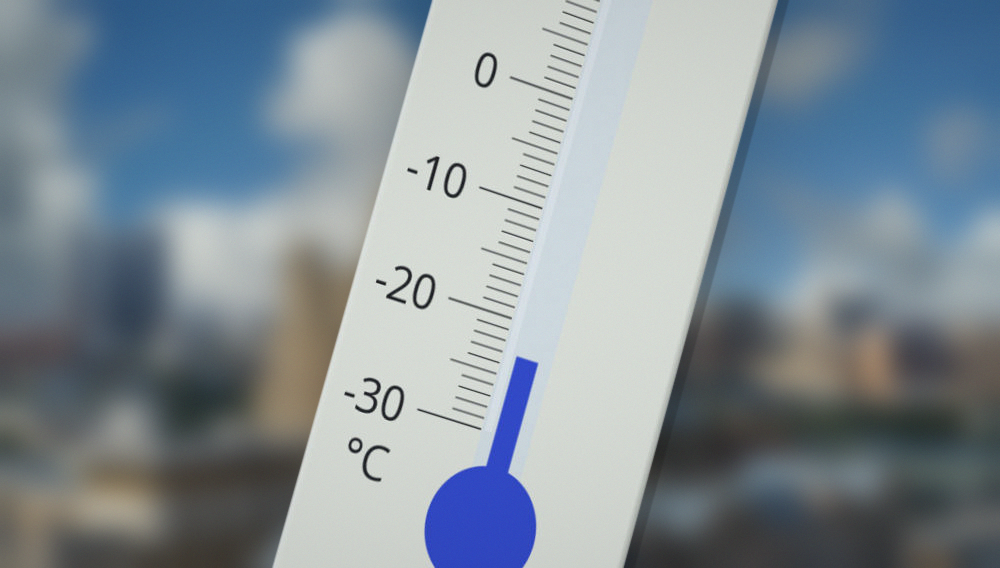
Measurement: -23 °C
